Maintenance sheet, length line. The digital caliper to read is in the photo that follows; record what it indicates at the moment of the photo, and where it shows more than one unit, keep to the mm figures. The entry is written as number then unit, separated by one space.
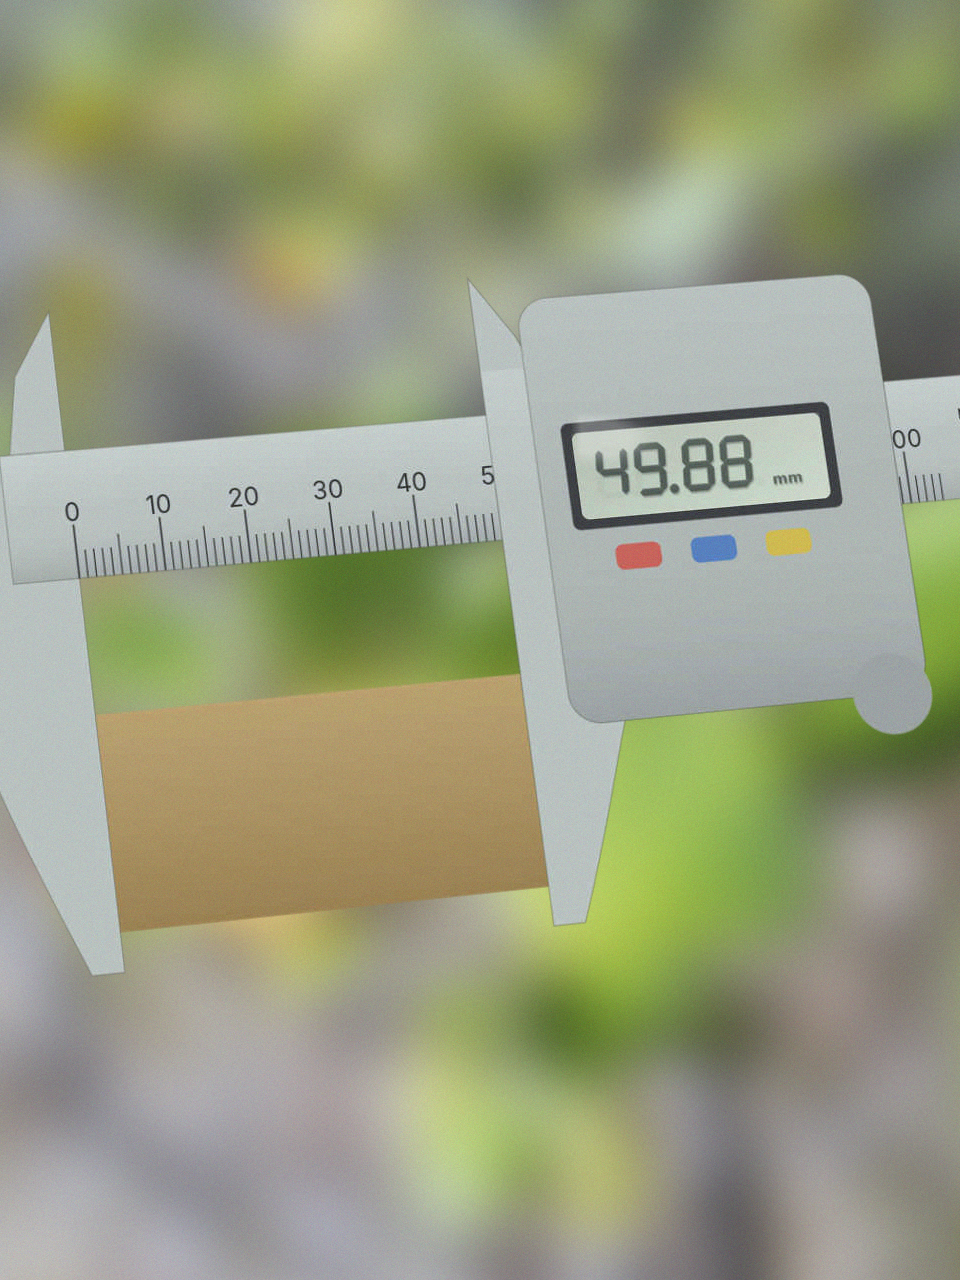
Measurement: 49.88 mm
